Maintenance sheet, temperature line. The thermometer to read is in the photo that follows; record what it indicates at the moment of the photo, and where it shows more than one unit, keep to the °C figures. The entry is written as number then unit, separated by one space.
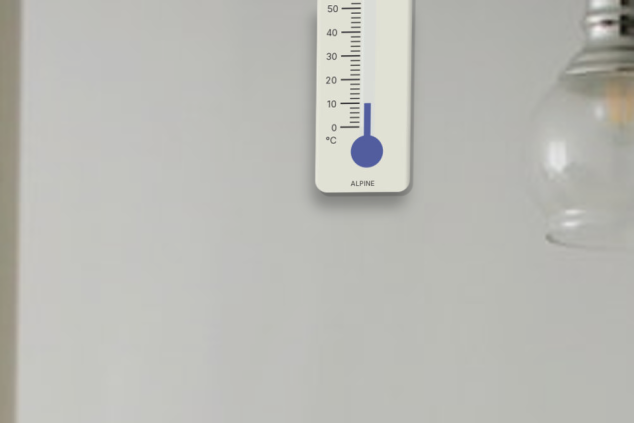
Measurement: 10 °C
